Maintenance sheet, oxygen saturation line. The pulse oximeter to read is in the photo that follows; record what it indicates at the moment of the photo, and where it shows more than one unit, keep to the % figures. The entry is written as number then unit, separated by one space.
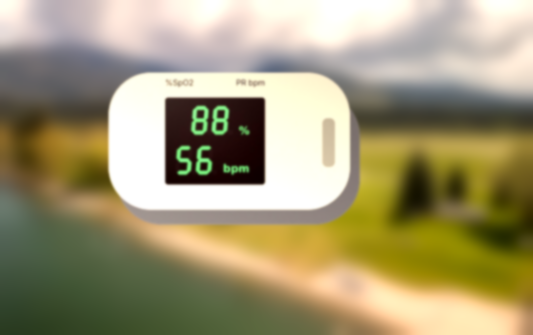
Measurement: 88 %
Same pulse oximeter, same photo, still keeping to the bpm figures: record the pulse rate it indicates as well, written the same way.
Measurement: 56 bpm
